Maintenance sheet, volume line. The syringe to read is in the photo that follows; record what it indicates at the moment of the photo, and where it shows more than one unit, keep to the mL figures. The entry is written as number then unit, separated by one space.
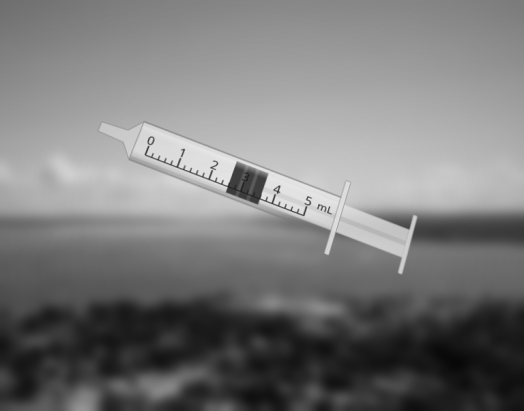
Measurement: 2.6 mL
